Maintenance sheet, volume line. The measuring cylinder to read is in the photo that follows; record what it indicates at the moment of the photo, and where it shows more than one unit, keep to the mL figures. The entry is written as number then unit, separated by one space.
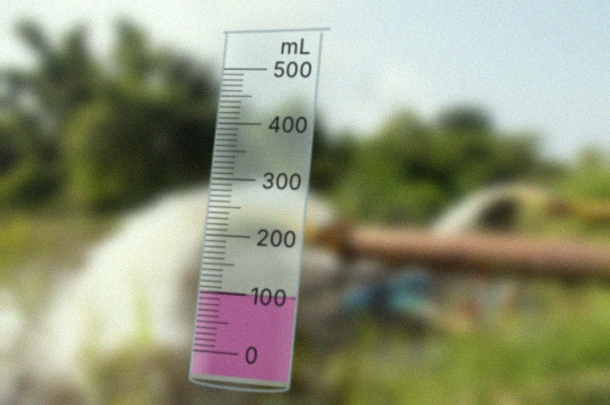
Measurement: 100 mL
